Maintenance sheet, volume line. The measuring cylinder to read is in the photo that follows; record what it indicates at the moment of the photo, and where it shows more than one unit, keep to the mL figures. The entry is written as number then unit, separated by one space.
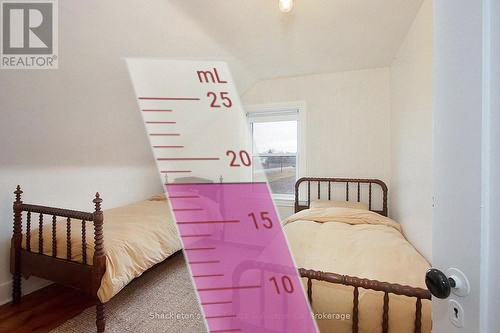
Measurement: 18 mL
